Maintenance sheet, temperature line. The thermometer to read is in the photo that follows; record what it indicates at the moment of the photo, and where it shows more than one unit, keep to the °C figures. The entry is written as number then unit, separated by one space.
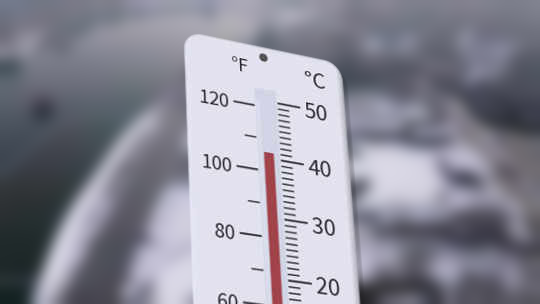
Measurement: 41 °C
